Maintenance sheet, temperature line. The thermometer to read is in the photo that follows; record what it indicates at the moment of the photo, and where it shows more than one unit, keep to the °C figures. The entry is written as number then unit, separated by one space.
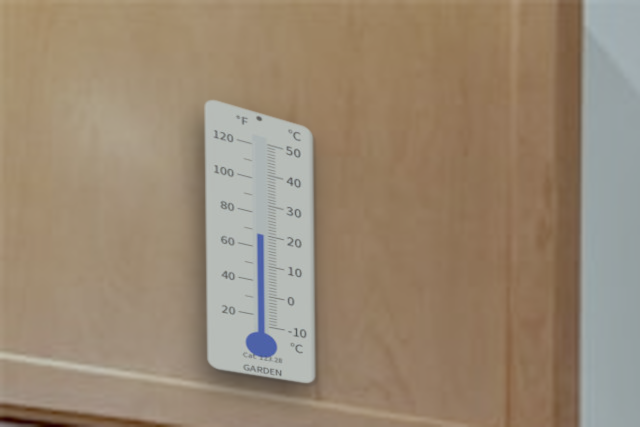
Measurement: 20 °C
